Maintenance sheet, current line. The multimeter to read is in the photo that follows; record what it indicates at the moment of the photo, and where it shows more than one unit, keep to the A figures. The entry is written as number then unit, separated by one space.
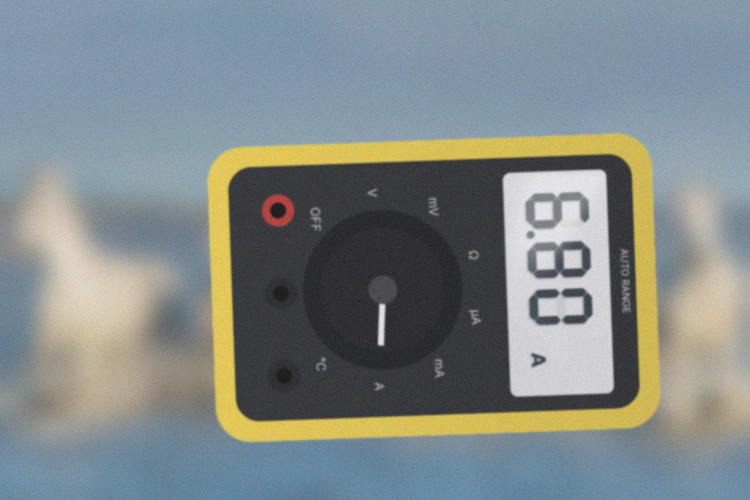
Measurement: 6.80 A
